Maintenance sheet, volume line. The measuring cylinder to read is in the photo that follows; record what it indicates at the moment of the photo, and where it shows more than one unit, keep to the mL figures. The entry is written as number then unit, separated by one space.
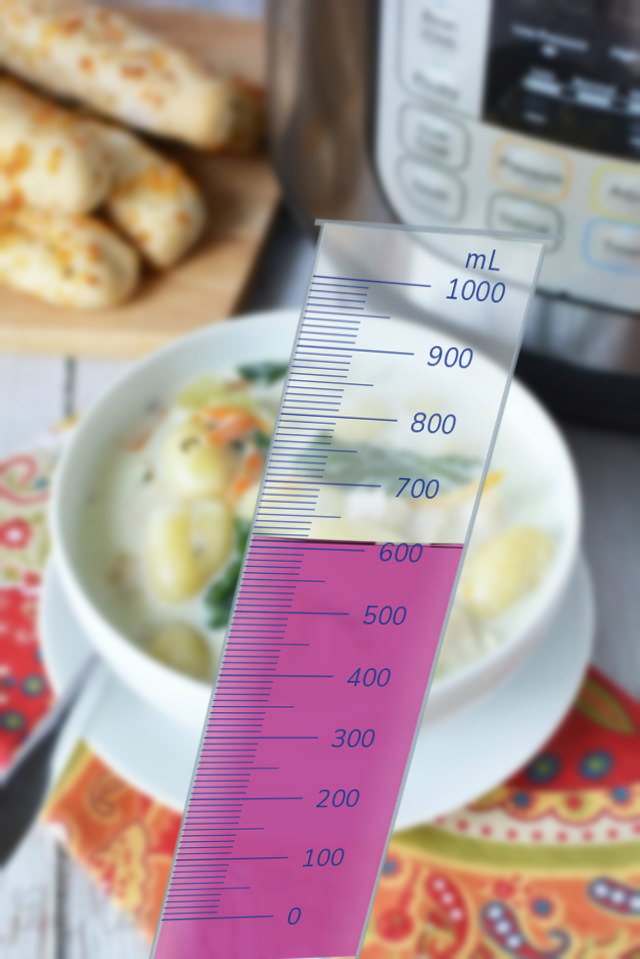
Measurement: 610 mL
